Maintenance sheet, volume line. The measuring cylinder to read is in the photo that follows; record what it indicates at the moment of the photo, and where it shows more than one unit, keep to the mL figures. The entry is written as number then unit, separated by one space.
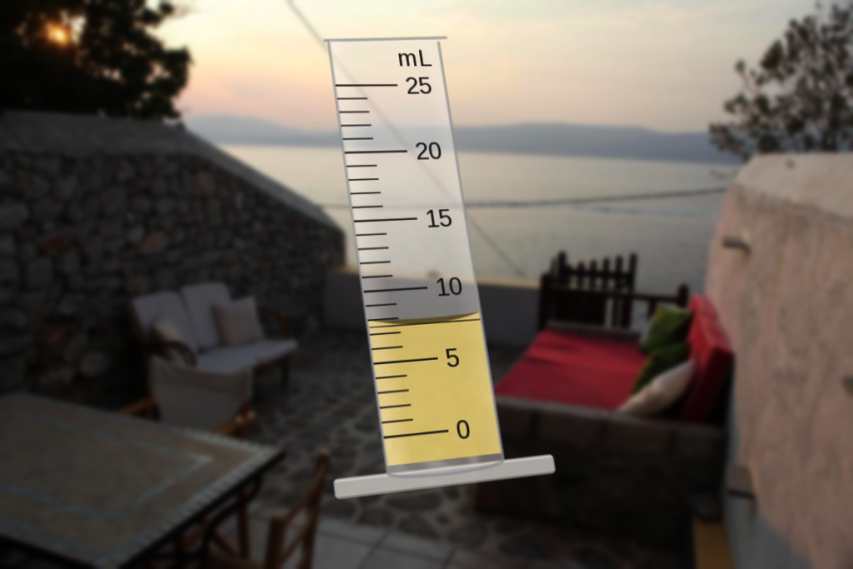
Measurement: 7.5 mL
